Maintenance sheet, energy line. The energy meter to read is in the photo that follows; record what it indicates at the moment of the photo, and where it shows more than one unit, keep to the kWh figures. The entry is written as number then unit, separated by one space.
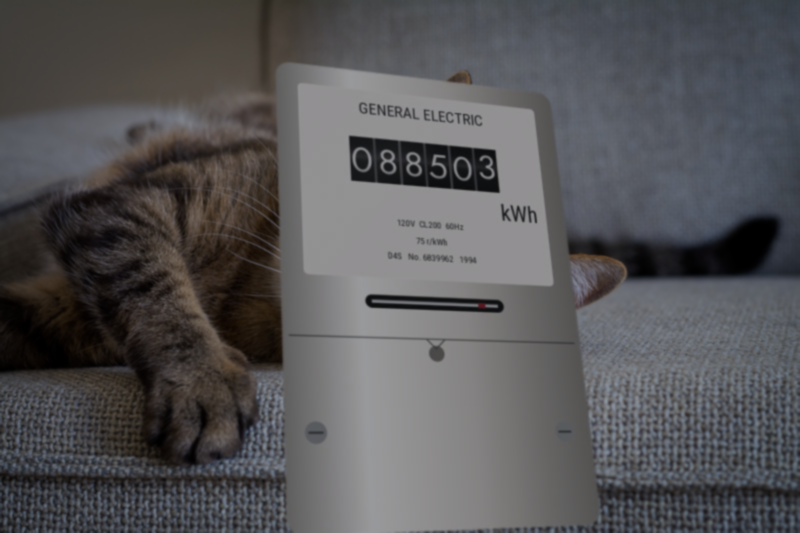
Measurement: 88503 kWh
